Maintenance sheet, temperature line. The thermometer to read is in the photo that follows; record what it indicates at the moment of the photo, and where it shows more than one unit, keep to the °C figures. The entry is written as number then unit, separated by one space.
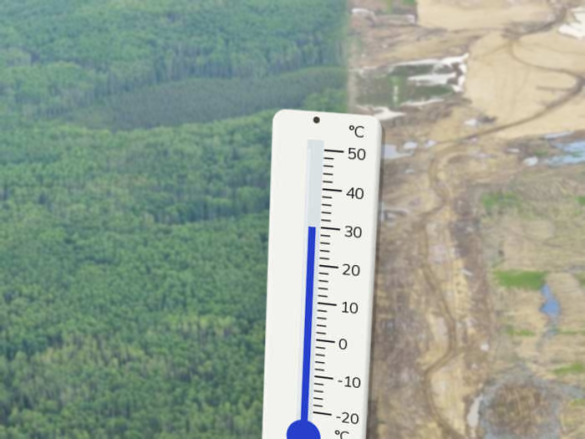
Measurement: 30 °C
